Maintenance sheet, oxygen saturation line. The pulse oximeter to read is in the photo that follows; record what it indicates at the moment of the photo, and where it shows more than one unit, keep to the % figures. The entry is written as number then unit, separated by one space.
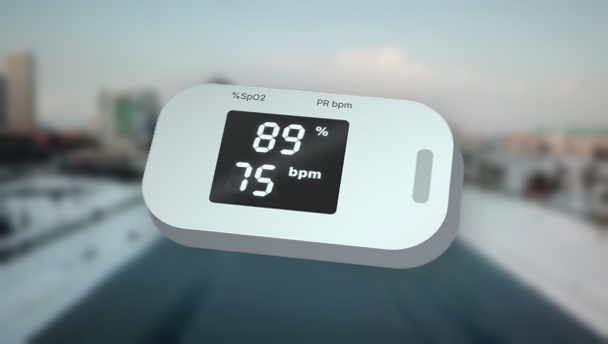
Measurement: 89 %
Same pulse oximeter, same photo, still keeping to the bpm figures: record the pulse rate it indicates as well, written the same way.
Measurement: 75 bpm
